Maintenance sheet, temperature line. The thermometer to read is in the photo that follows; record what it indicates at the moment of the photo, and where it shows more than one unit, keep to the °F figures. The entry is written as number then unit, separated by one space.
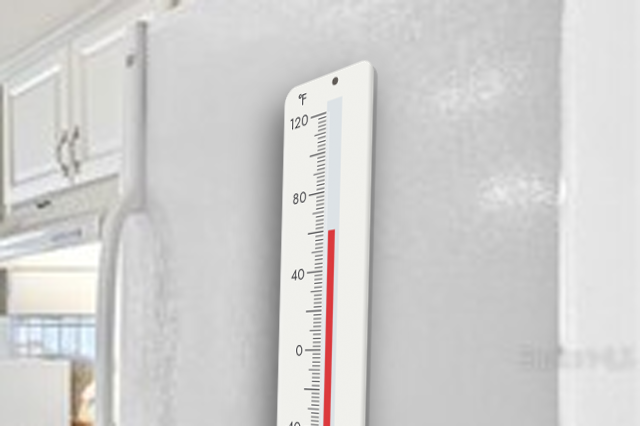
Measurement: 60 °F
